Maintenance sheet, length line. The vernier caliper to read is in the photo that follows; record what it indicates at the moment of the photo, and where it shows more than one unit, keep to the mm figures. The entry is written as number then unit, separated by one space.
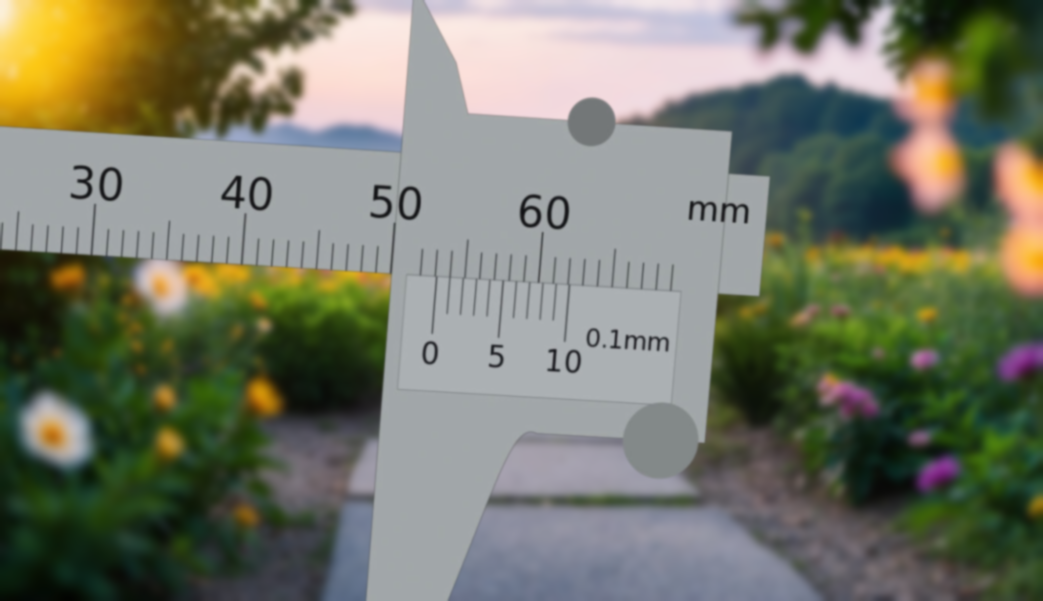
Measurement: 53.1 mm
